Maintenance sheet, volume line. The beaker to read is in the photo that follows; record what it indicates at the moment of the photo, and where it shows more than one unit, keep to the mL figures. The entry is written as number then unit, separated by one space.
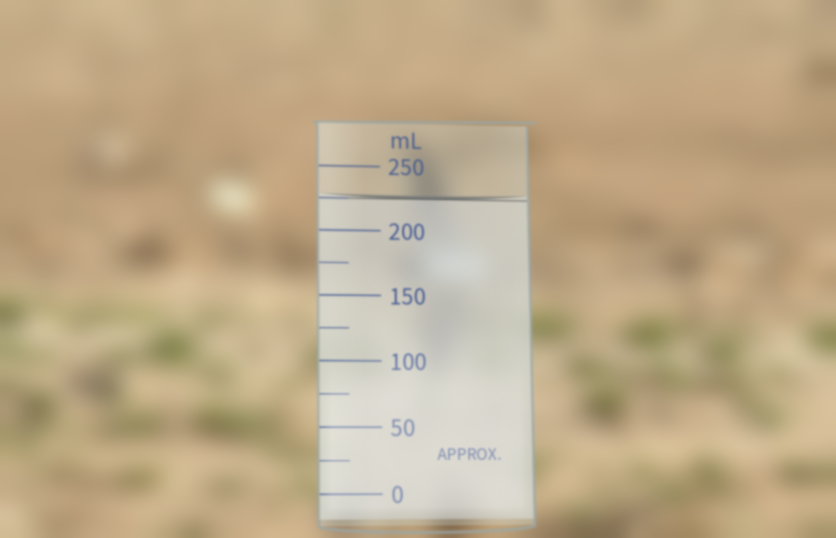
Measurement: 225 mL
